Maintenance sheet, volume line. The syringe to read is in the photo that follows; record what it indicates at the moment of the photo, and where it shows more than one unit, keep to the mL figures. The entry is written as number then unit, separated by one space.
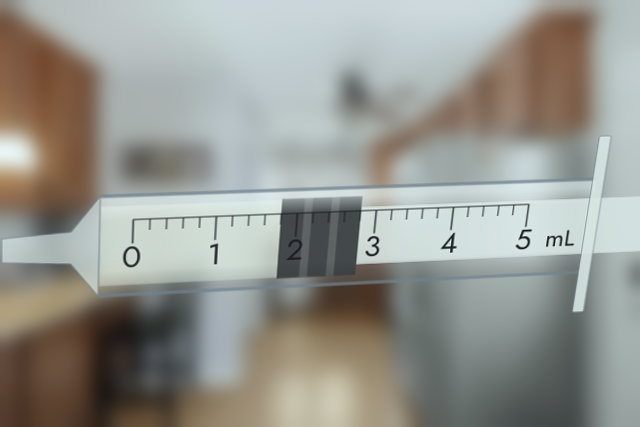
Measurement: 1.8 mL
